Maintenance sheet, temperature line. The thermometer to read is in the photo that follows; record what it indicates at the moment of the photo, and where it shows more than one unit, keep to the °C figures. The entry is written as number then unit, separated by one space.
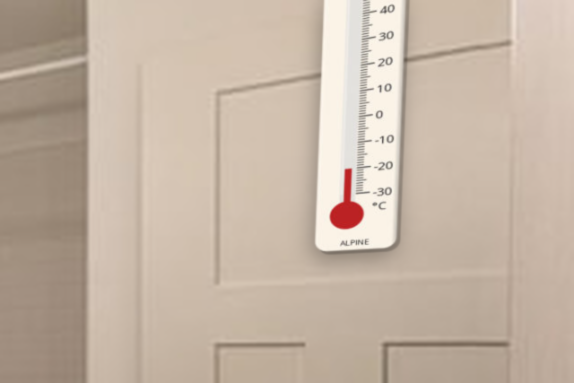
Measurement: -20 °C
